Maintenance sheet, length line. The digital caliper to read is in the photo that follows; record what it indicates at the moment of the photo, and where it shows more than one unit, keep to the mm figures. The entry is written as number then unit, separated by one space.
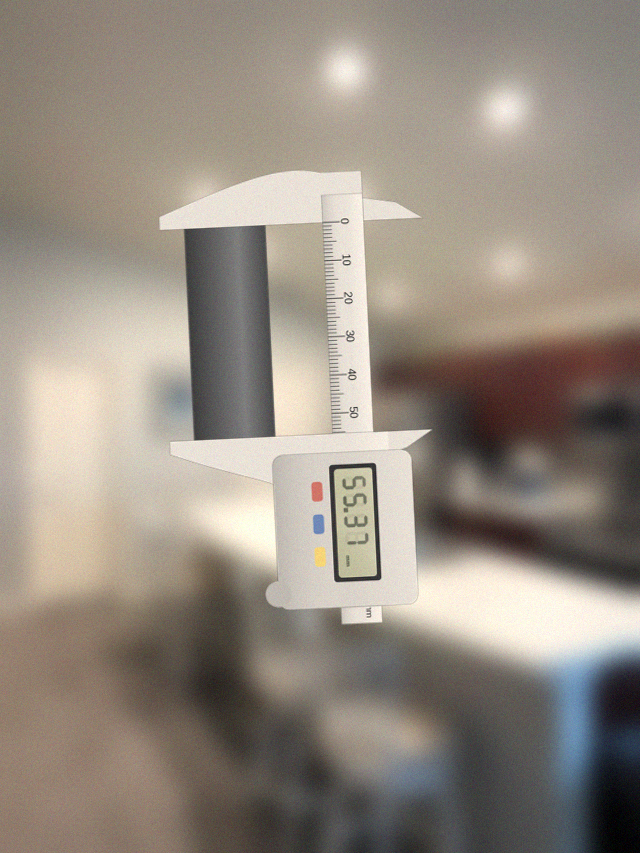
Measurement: 55.37 mm
